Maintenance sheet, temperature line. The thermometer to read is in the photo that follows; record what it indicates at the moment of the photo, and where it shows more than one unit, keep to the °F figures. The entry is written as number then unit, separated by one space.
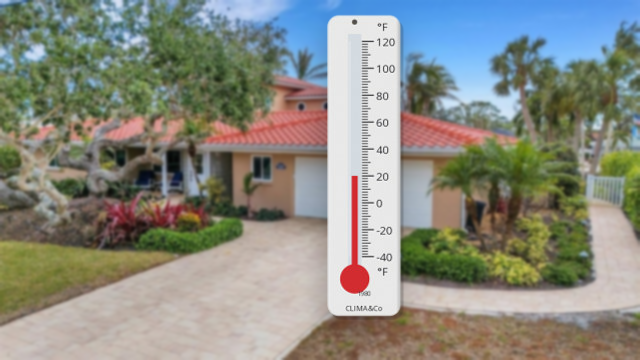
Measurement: 20 °F
